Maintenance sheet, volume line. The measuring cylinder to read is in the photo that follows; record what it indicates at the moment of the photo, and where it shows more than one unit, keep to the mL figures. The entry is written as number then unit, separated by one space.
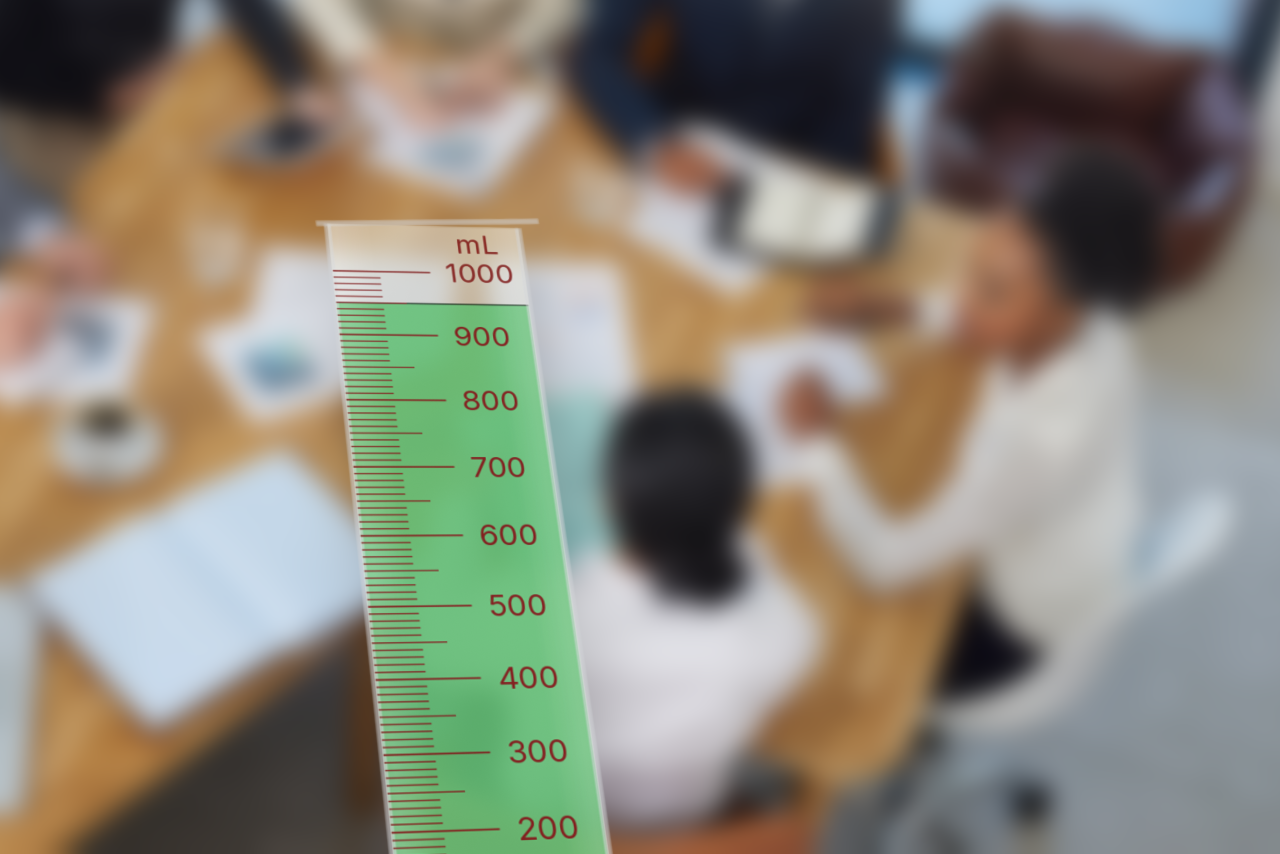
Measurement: 950 mL
